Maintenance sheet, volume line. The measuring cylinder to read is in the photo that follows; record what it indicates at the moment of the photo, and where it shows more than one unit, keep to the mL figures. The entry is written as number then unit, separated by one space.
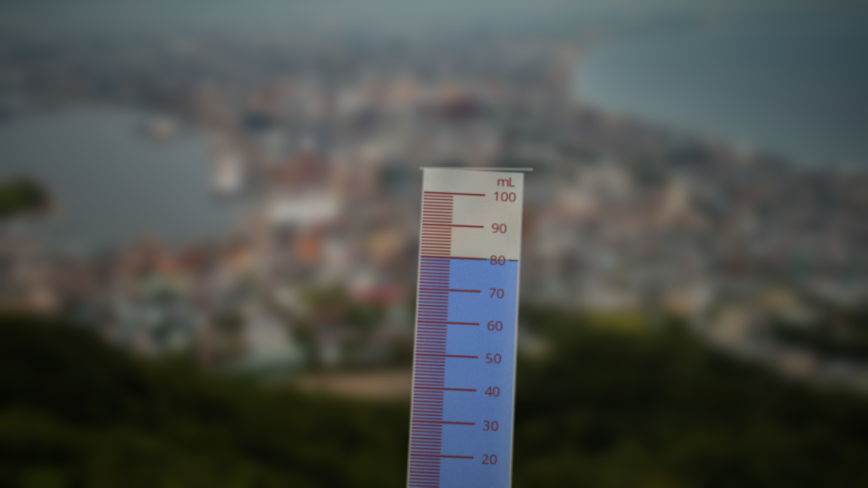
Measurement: 80 mL
